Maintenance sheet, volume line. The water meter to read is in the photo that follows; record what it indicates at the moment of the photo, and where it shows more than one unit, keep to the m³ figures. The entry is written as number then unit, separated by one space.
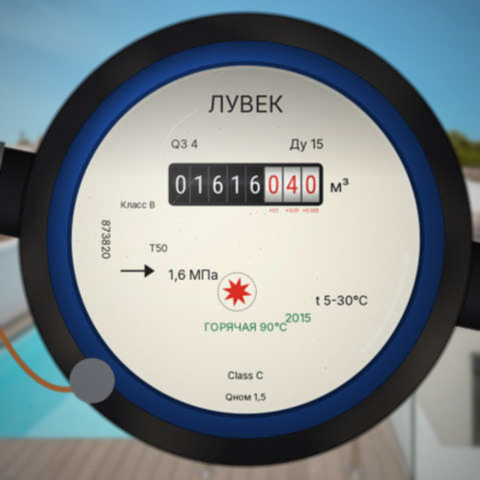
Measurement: 1616.040 m³
